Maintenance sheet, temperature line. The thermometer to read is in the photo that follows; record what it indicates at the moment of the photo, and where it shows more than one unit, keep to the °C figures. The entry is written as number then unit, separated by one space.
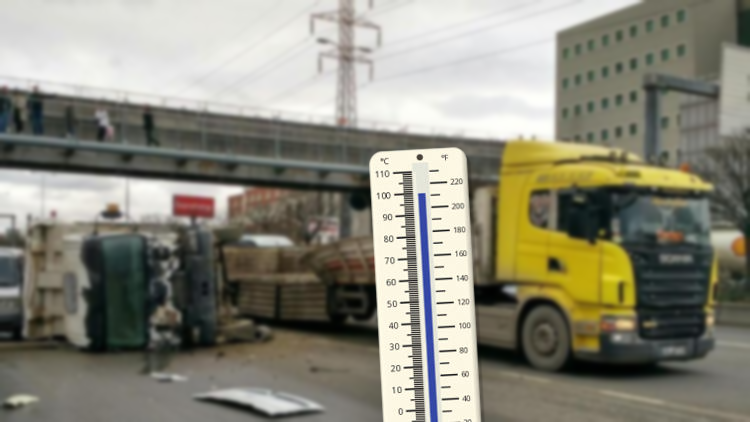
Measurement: 100 °C
